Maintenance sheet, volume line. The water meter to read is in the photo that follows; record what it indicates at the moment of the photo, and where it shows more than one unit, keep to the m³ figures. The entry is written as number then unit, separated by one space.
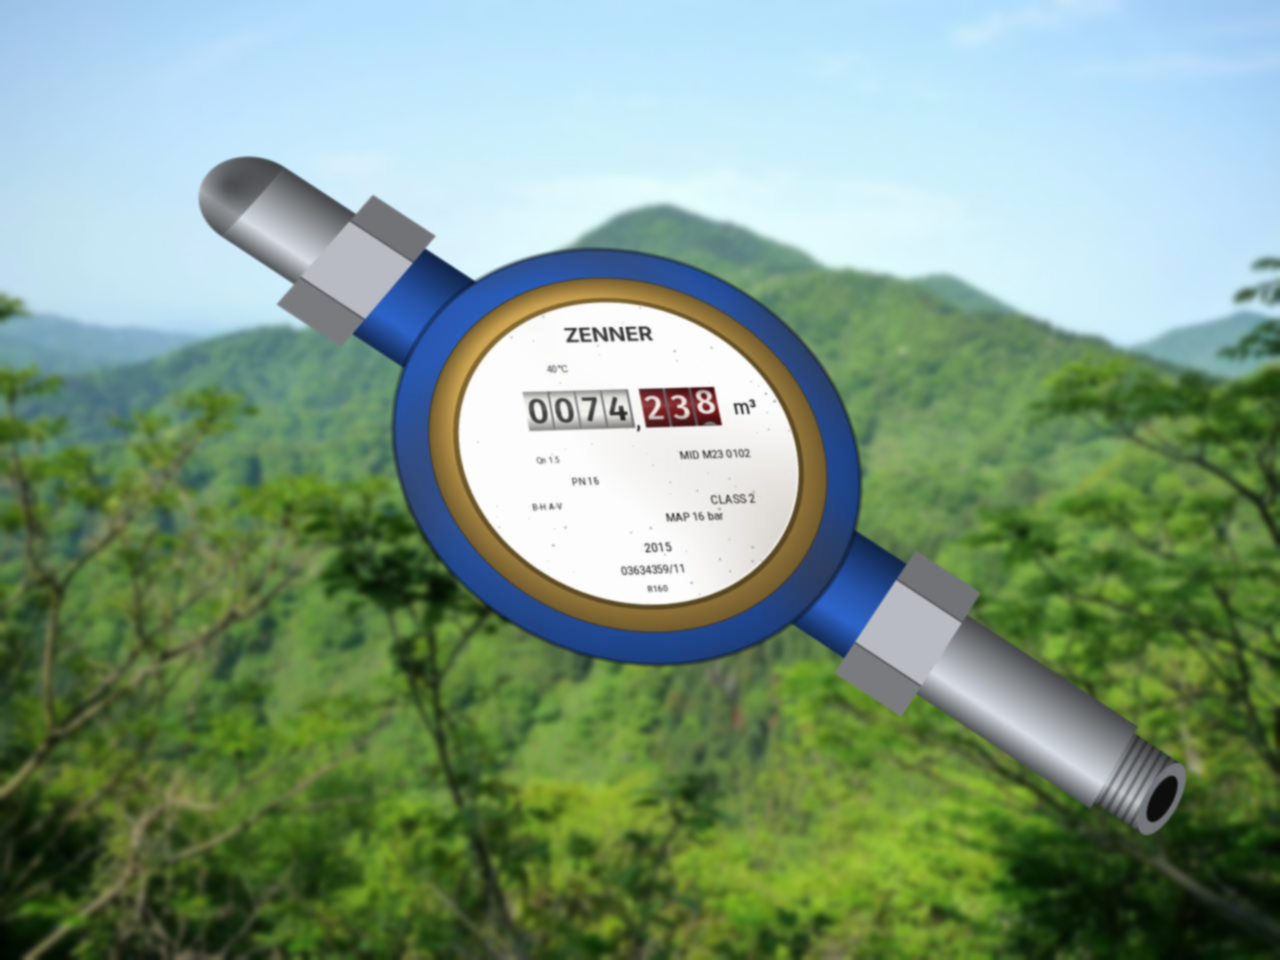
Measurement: 74.238 m³
